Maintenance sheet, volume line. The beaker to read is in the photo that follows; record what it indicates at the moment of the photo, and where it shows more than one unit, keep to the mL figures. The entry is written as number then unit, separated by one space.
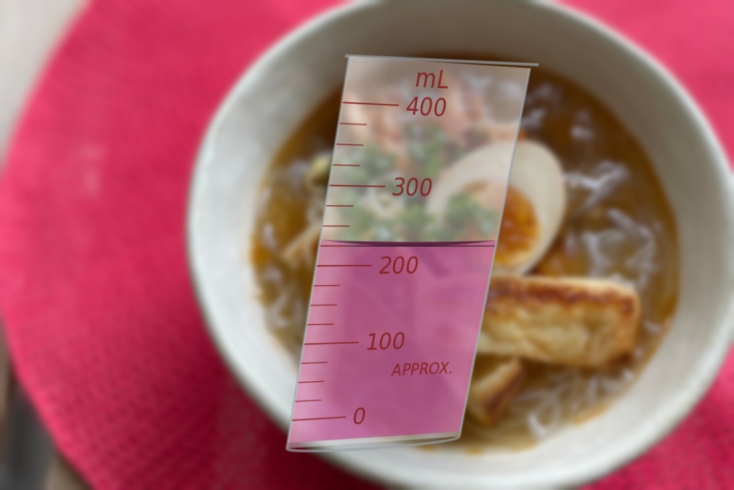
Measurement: 225 mL
